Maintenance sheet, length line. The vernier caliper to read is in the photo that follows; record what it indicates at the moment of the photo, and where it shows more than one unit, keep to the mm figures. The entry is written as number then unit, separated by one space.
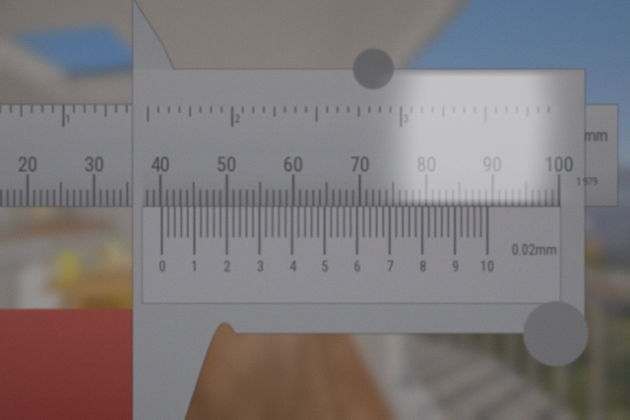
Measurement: 40.2 mm
